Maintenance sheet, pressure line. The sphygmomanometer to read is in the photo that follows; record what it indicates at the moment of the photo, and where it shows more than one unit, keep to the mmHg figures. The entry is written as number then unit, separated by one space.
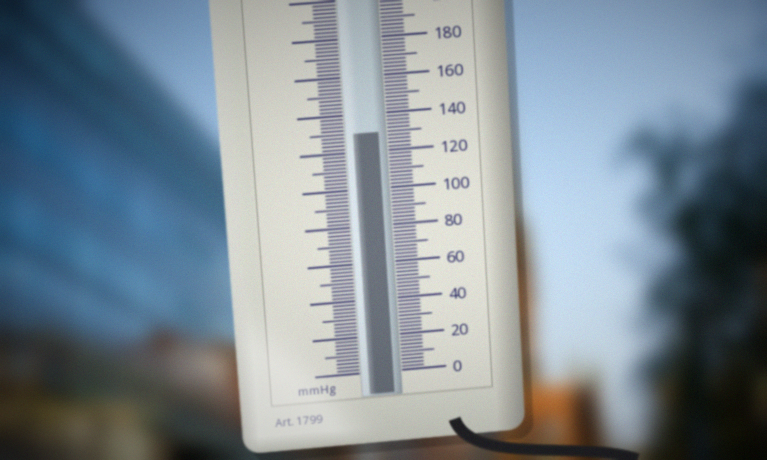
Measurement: 130 mmHg
